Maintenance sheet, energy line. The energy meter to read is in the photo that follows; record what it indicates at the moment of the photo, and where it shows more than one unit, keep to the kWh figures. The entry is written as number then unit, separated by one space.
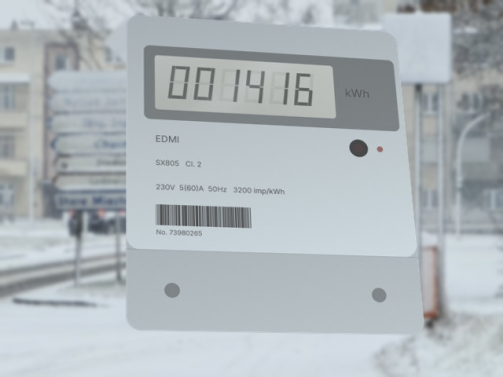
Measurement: 1416 kWh
